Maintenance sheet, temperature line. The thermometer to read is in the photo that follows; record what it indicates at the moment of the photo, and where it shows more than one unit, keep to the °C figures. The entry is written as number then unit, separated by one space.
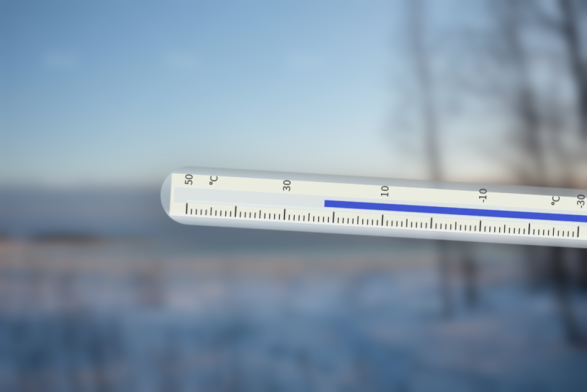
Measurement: 22 °C
